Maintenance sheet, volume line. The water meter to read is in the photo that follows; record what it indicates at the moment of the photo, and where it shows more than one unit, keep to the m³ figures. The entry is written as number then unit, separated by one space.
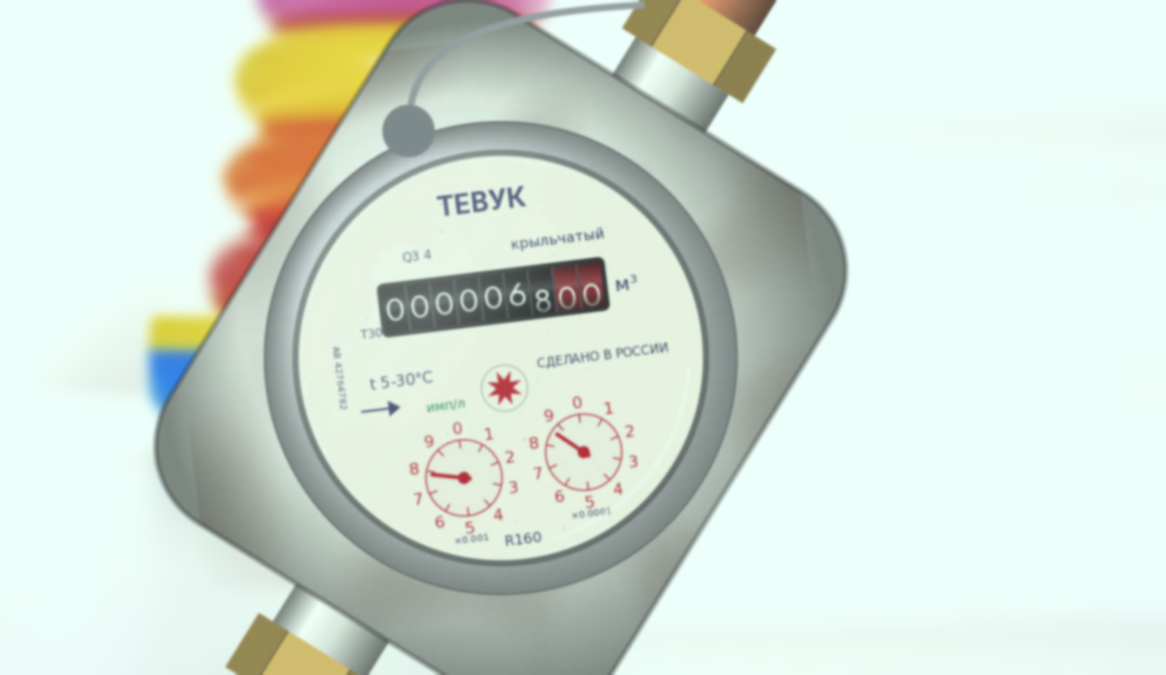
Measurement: 67.9978 m³
